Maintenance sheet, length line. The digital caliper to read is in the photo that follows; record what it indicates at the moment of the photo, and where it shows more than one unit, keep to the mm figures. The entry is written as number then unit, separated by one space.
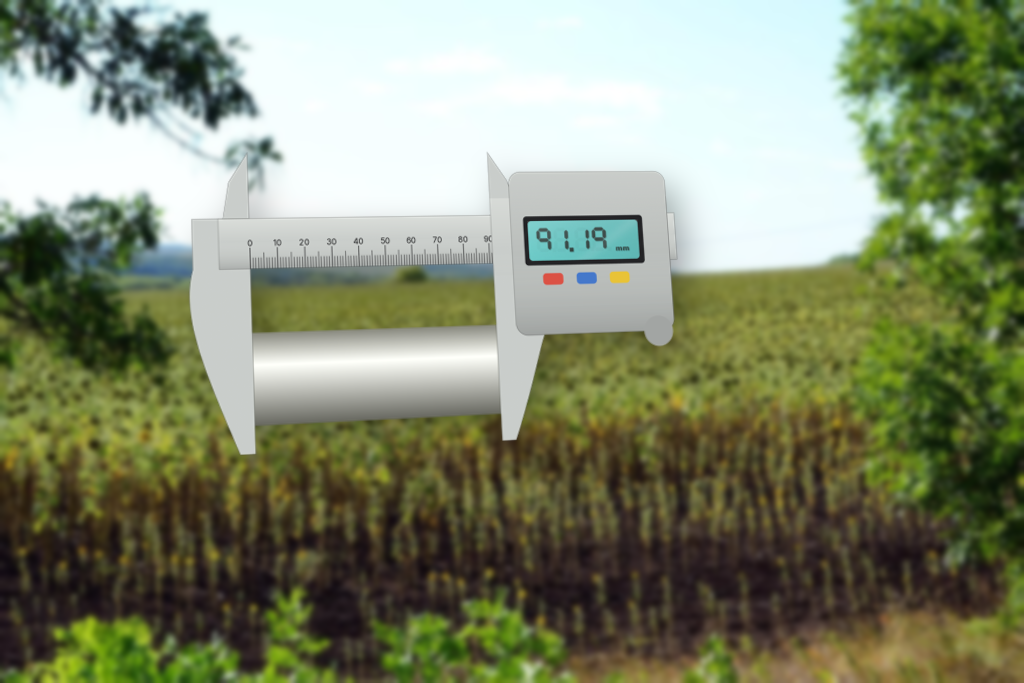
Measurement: 91.19 mm
